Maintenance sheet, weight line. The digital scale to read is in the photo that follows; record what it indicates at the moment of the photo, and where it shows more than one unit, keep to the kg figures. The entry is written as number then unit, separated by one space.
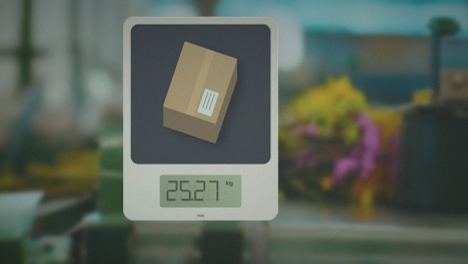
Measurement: 25.27 kg
